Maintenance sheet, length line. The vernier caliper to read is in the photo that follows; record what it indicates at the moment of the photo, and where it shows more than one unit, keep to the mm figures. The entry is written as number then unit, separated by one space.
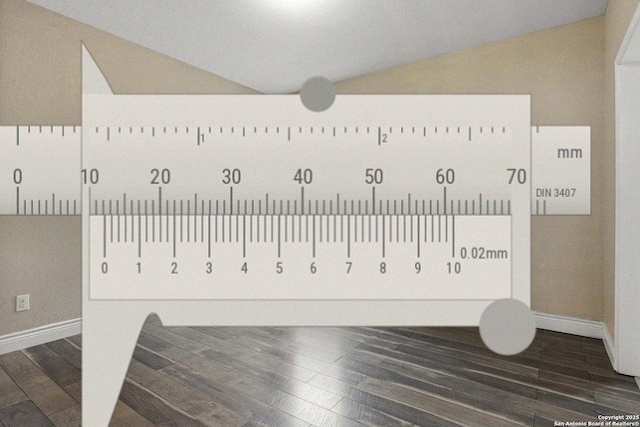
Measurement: 12.2 mm
